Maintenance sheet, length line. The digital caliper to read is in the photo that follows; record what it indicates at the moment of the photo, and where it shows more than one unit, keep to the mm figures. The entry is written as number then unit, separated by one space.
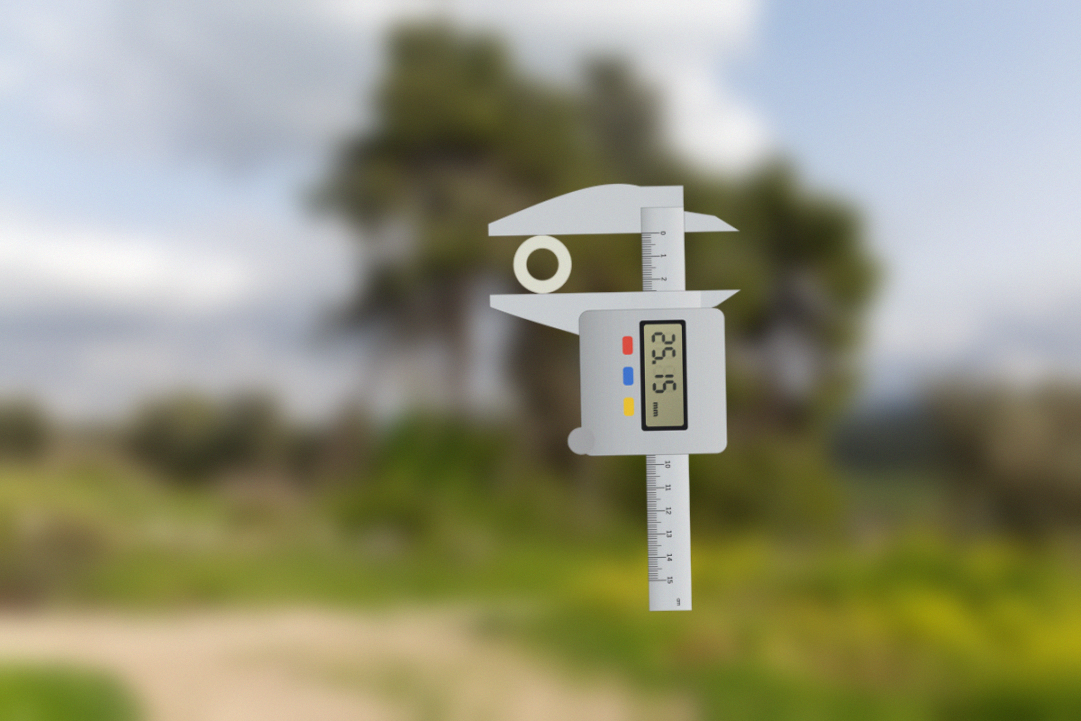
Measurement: 25.15 mm
